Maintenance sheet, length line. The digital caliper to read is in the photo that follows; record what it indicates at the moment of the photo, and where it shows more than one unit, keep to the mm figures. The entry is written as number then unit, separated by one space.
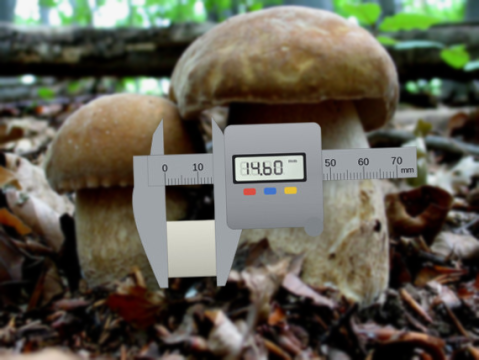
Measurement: 14.60 mm
